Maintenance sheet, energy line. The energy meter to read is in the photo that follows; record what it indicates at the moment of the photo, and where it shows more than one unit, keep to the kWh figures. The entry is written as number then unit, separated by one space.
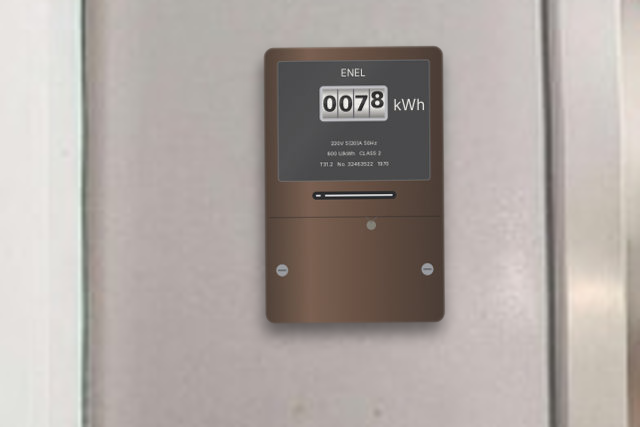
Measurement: 78 kWh
